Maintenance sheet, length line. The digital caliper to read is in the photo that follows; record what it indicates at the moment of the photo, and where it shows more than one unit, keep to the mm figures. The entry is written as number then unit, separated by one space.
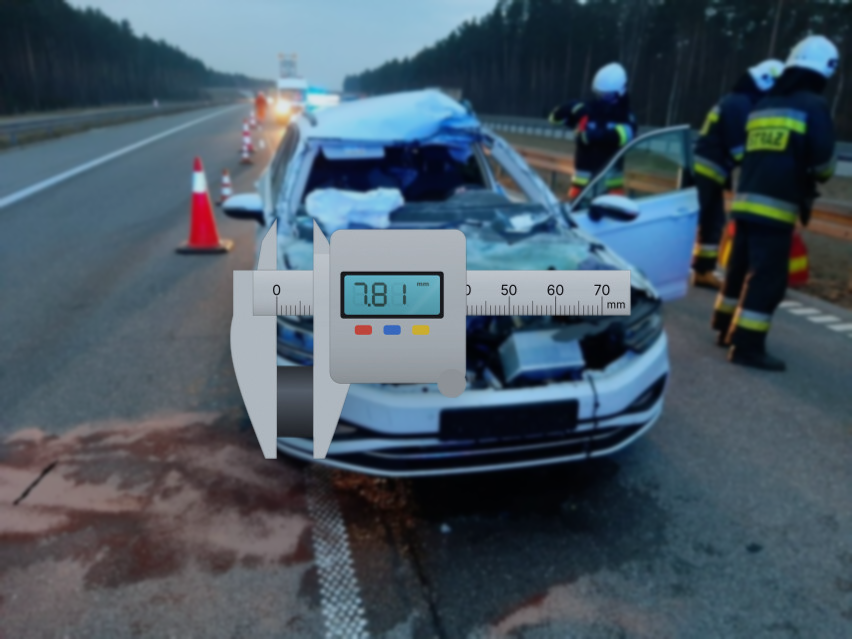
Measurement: 7.81 mm
